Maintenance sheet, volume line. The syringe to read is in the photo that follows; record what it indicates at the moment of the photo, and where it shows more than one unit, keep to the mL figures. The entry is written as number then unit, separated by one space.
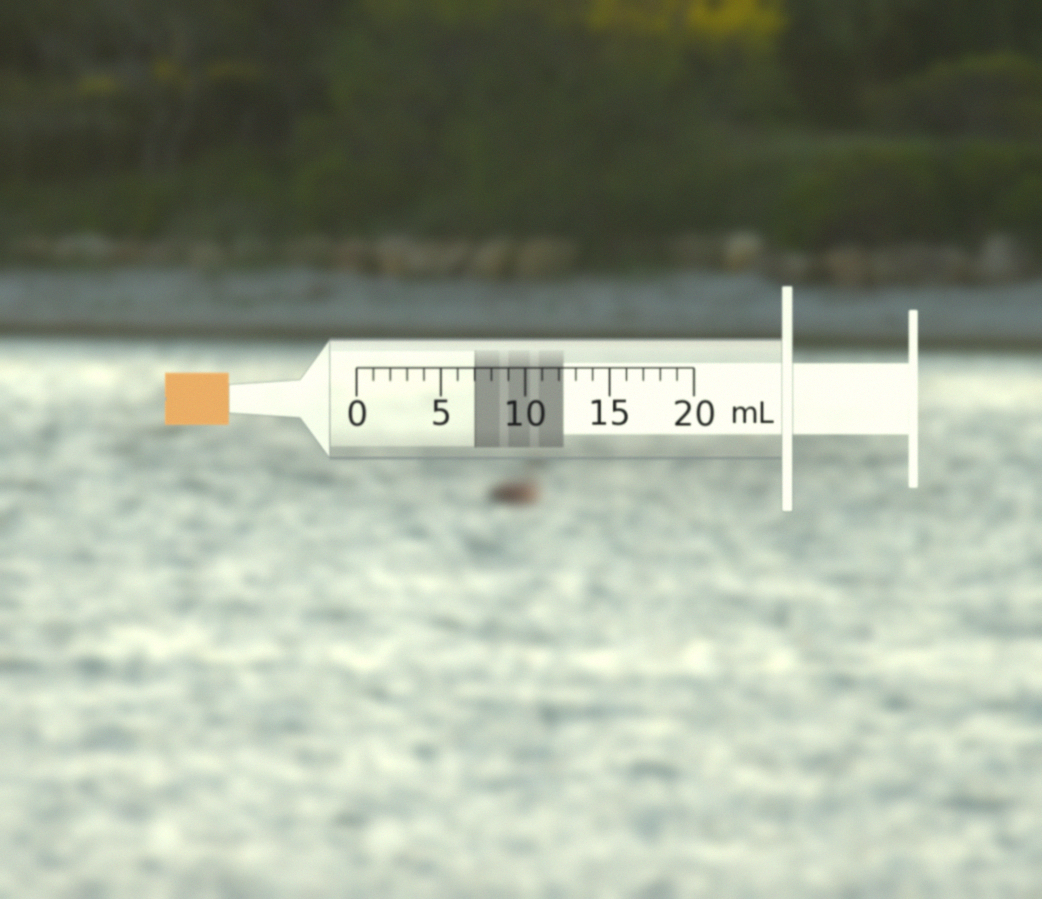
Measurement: 7 mL
